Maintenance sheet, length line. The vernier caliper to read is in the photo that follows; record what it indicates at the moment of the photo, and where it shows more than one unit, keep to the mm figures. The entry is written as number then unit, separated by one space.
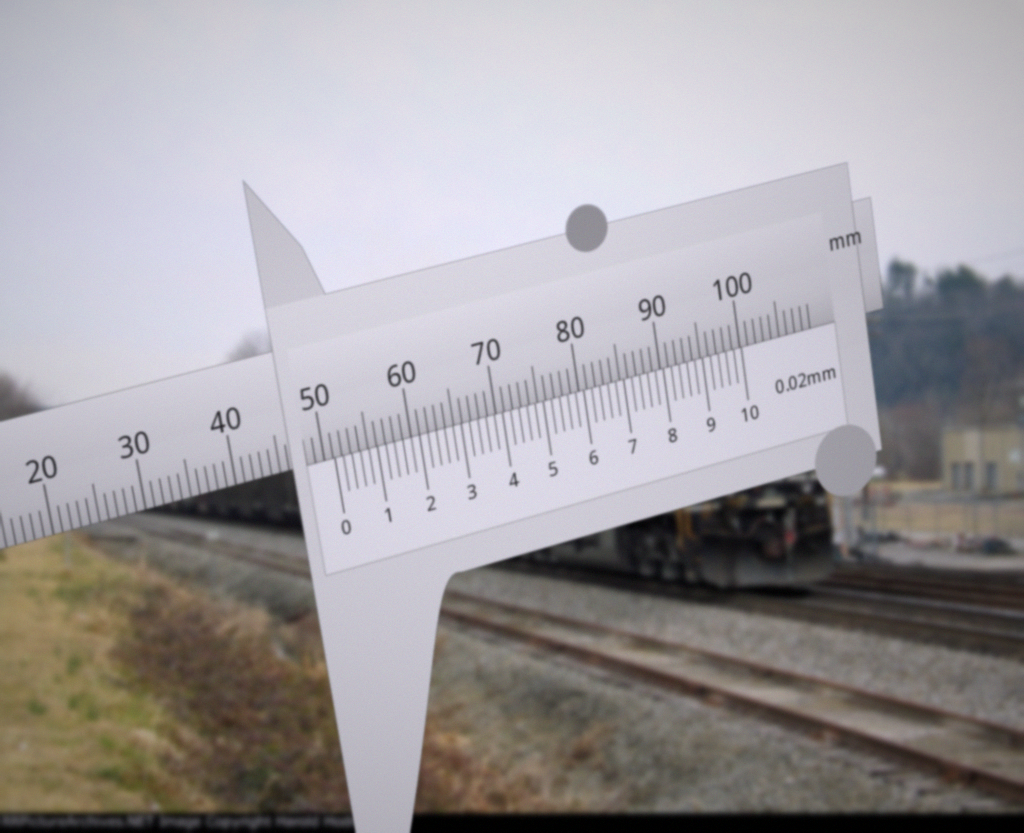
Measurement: 51.2 mm
